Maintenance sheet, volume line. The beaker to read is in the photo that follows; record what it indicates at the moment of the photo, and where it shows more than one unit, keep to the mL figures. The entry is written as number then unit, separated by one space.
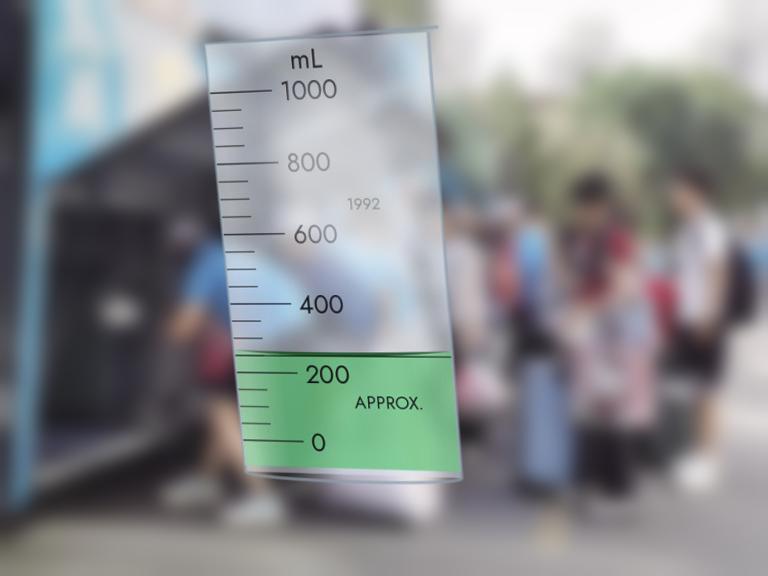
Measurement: 250 mL
